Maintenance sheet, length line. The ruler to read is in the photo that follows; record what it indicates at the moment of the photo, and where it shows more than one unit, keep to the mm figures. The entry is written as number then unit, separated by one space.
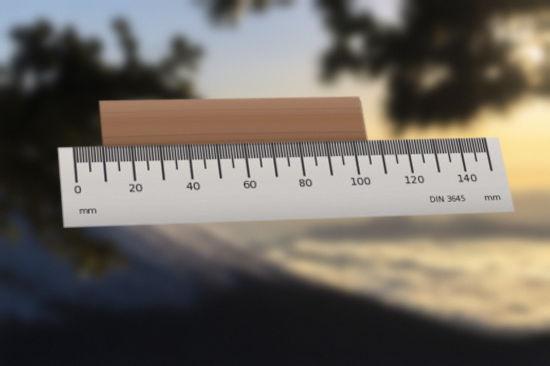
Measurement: 95 mm
